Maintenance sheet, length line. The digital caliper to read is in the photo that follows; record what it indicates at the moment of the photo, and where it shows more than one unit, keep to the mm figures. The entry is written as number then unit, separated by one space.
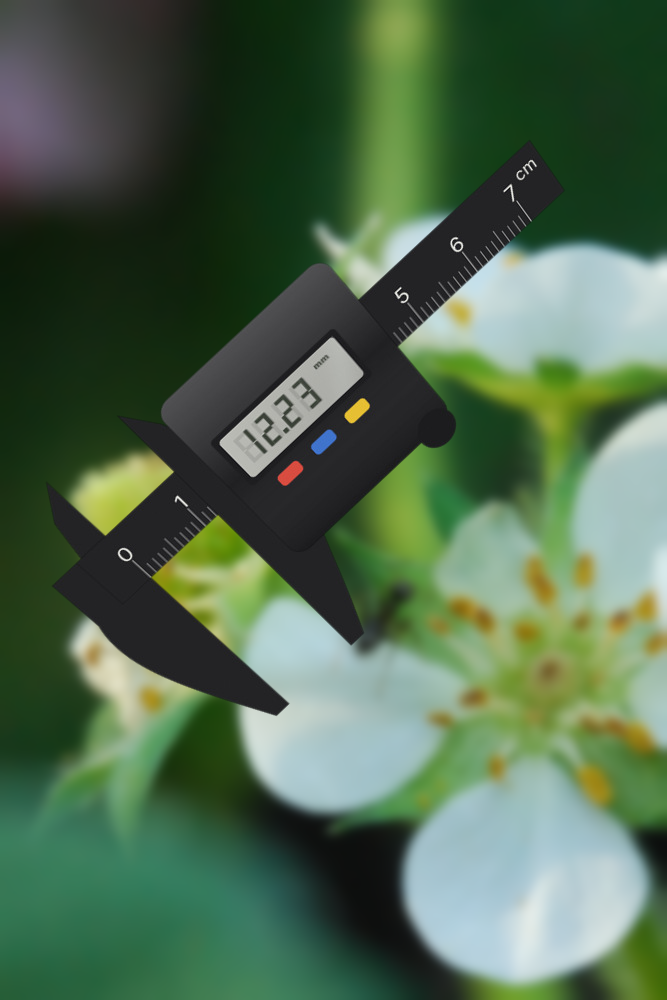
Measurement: 12.23 mm
